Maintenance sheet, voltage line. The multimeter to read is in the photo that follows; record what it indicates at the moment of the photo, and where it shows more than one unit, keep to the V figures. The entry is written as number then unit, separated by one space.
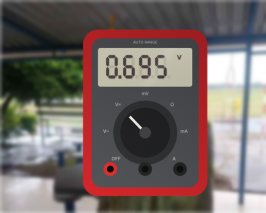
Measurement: 0.695 V
